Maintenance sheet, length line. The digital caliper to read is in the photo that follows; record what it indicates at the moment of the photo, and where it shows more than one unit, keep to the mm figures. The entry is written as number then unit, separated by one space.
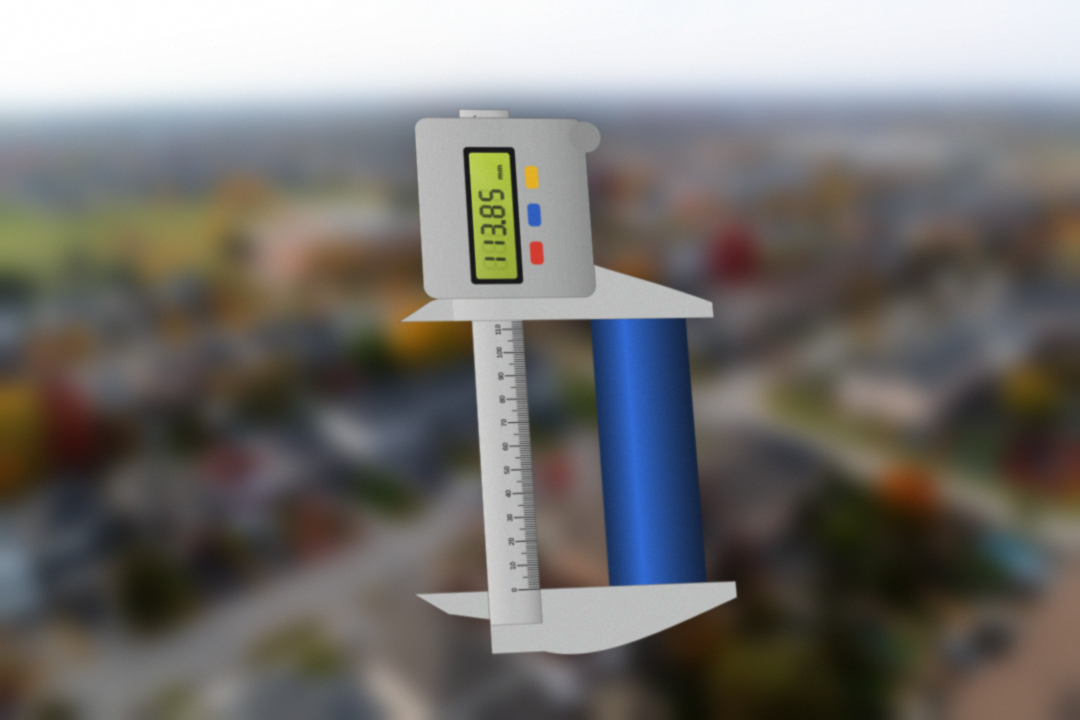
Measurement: 113.85 mm
